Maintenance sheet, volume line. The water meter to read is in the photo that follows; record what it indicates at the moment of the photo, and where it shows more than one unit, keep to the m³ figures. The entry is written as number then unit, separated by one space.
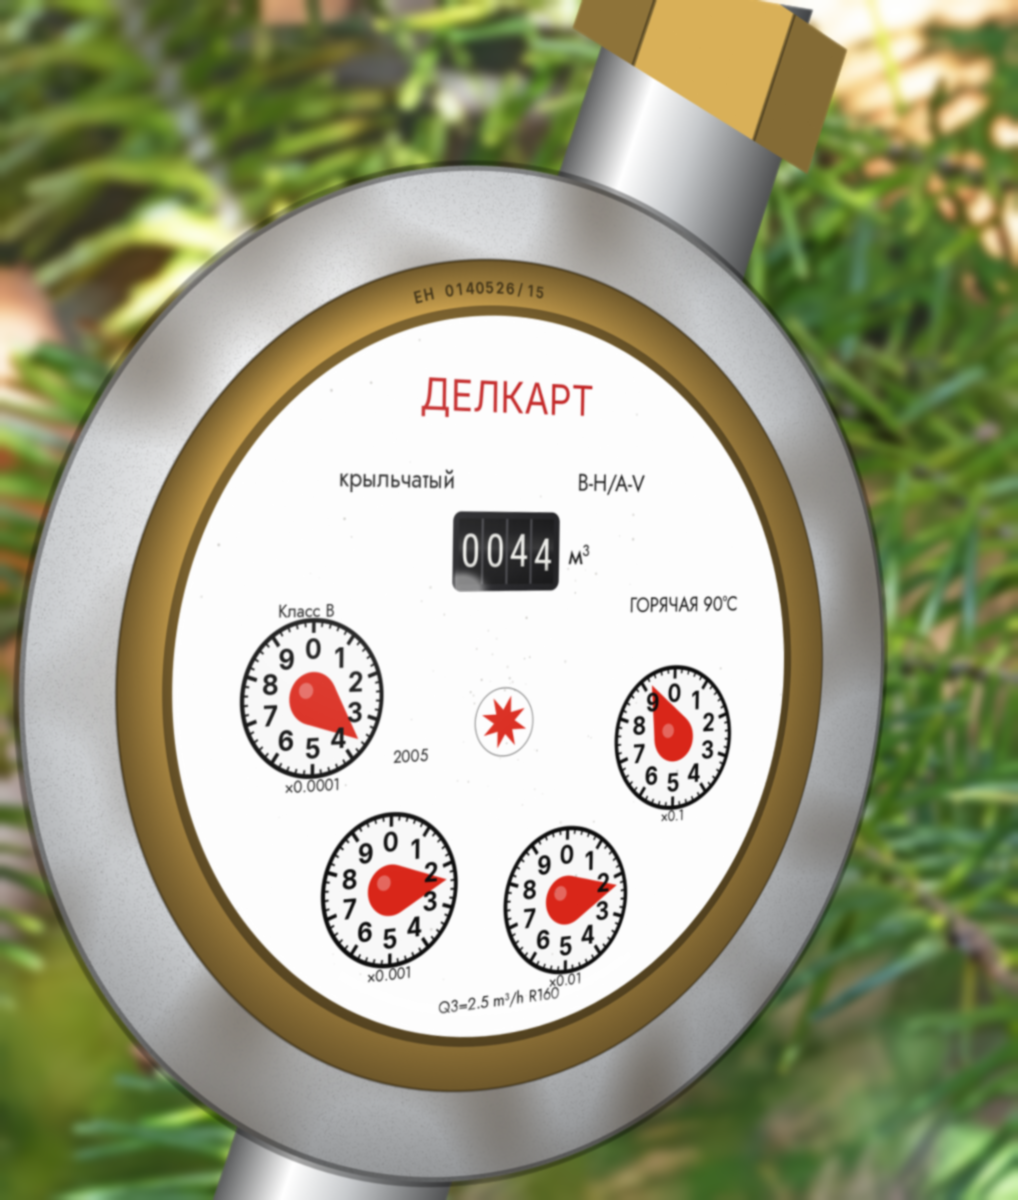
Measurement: 43.9223 m³
